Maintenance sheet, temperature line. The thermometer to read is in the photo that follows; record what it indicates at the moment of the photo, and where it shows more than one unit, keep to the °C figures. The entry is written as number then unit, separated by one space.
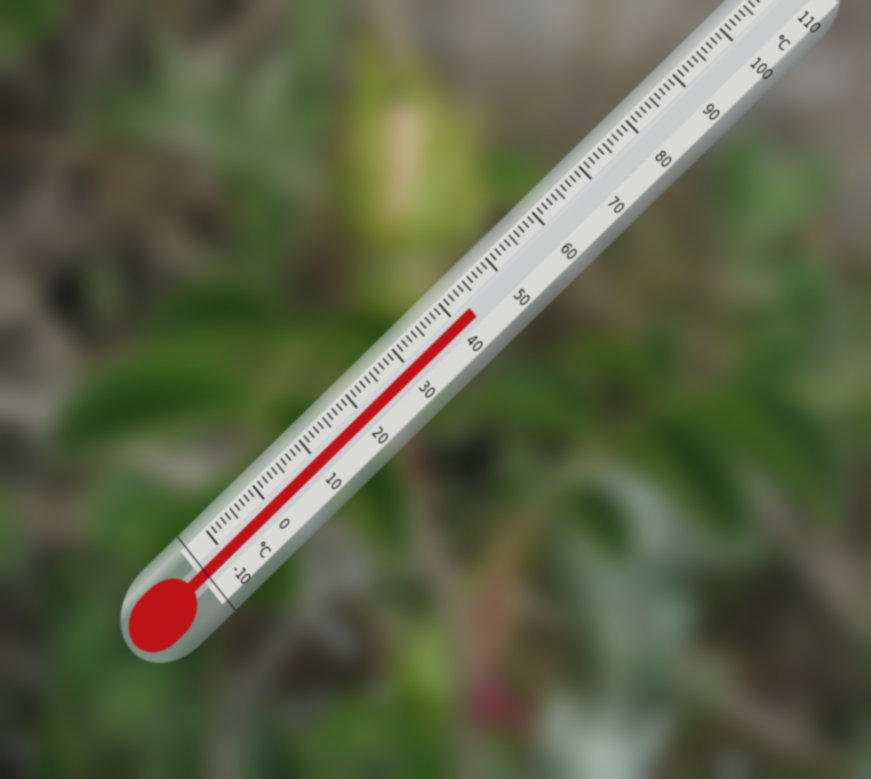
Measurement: 43 °C
